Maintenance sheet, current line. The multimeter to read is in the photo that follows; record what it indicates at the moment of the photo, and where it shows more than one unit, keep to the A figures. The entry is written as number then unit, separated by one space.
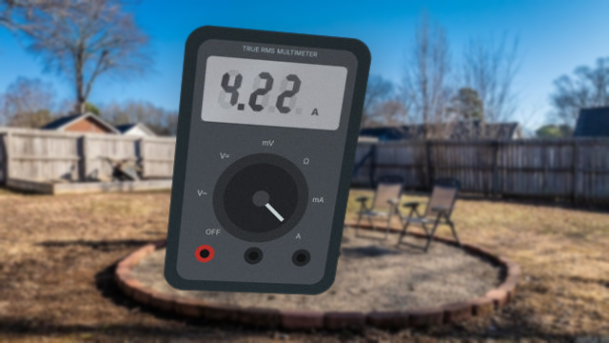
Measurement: 4.22 A
